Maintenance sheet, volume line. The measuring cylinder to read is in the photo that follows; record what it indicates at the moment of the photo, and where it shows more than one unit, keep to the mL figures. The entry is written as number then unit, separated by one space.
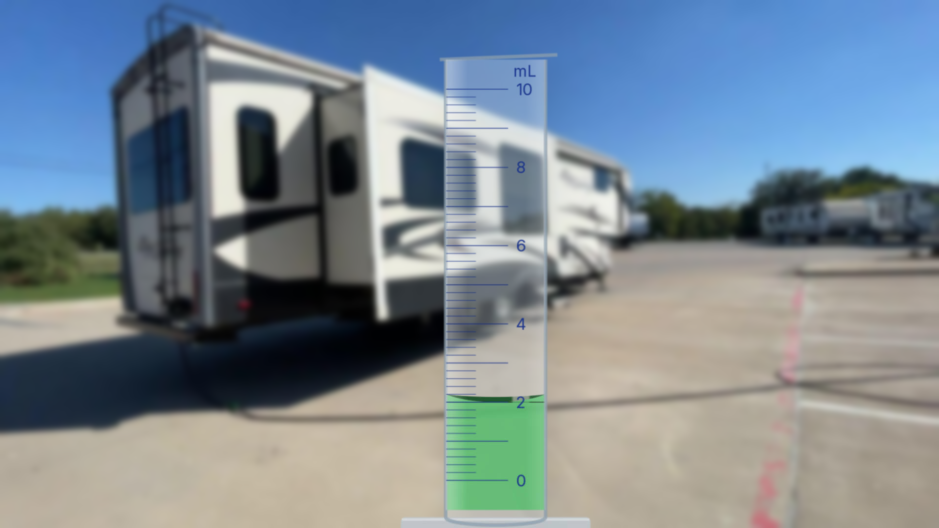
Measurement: 2 mL
